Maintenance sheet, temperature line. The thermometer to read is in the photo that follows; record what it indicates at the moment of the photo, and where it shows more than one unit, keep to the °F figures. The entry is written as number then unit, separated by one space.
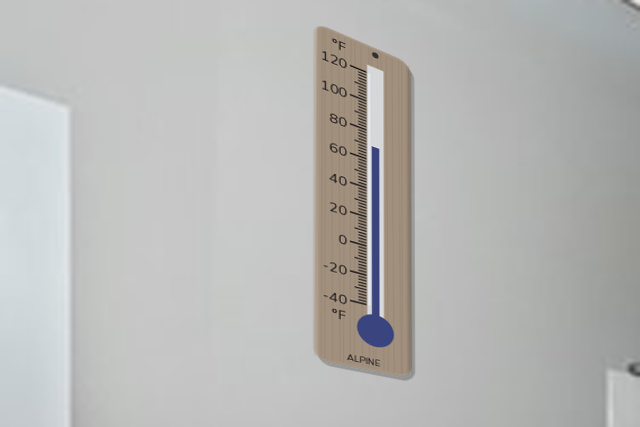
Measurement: 70 °F
